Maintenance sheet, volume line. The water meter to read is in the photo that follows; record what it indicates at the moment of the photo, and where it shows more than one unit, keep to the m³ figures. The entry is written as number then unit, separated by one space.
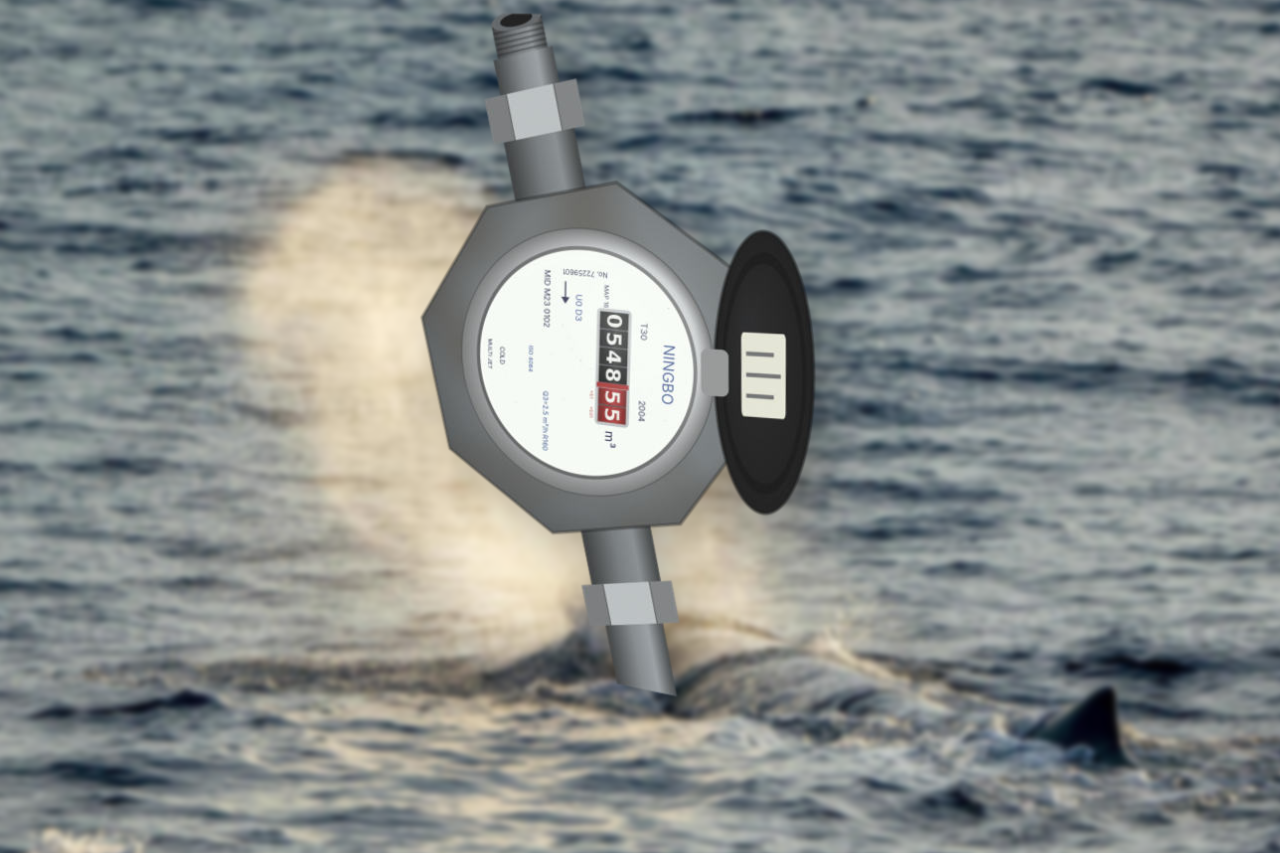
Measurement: 548.55 m³
